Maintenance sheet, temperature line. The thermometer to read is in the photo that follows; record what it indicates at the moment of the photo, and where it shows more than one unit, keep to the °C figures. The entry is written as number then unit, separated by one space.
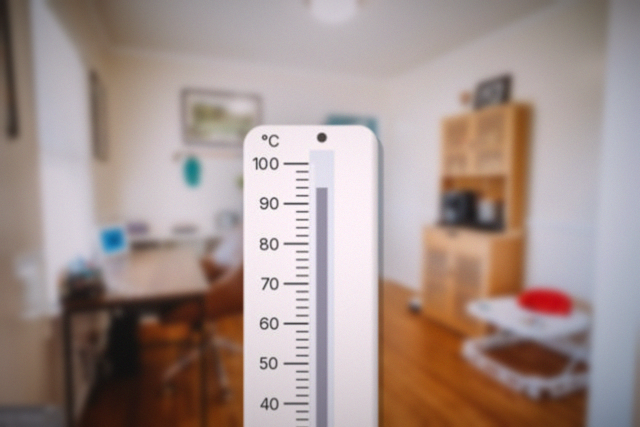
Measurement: 94 °C
